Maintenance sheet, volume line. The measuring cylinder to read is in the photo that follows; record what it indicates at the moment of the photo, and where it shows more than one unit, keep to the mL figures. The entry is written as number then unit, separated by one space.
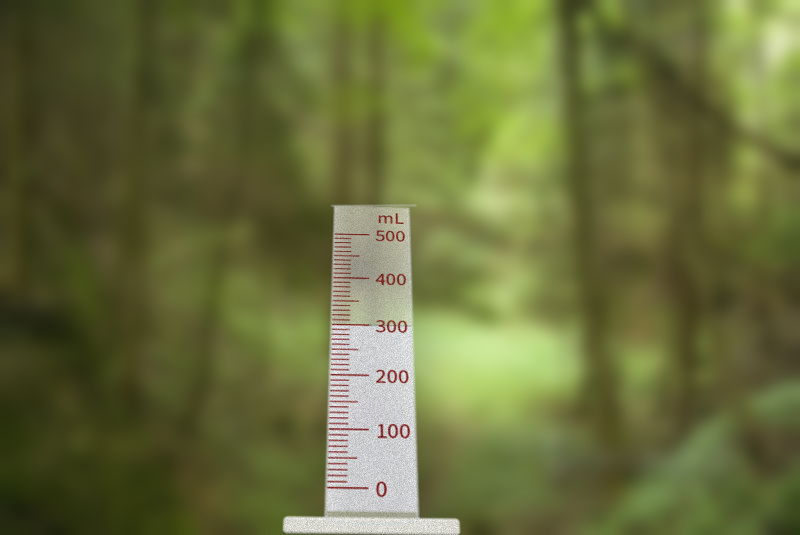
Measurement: 300 mL
